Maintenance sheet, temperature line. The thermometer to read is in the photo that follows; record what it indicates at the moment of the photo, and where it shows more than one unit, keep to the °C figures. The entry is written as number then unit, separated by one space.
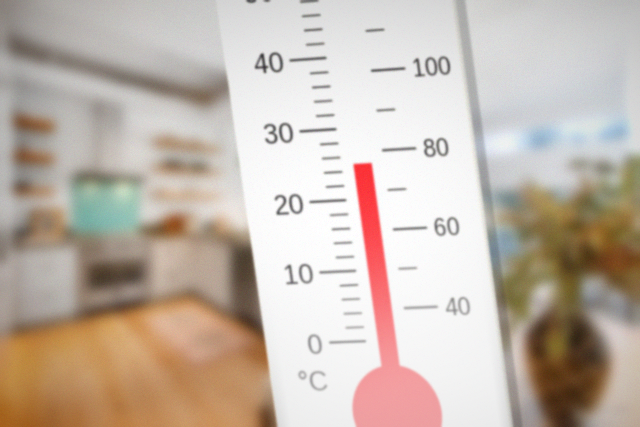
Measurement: 25 °C
